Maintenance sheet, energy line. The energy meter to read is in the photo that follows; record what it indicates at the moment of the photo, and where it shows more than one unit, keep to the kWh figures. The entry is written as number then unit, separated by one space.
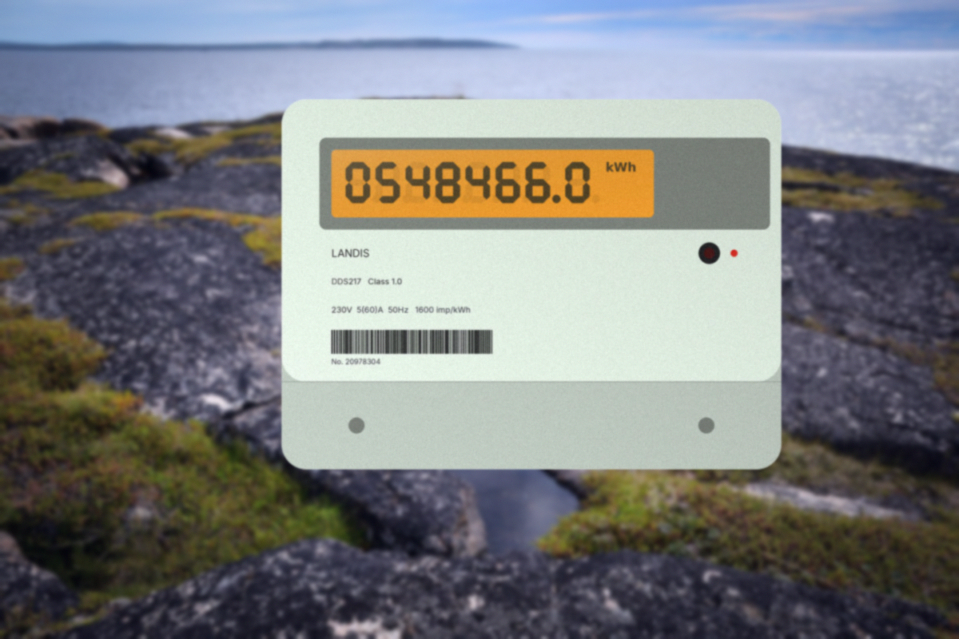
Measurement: 548466.0 kWh
